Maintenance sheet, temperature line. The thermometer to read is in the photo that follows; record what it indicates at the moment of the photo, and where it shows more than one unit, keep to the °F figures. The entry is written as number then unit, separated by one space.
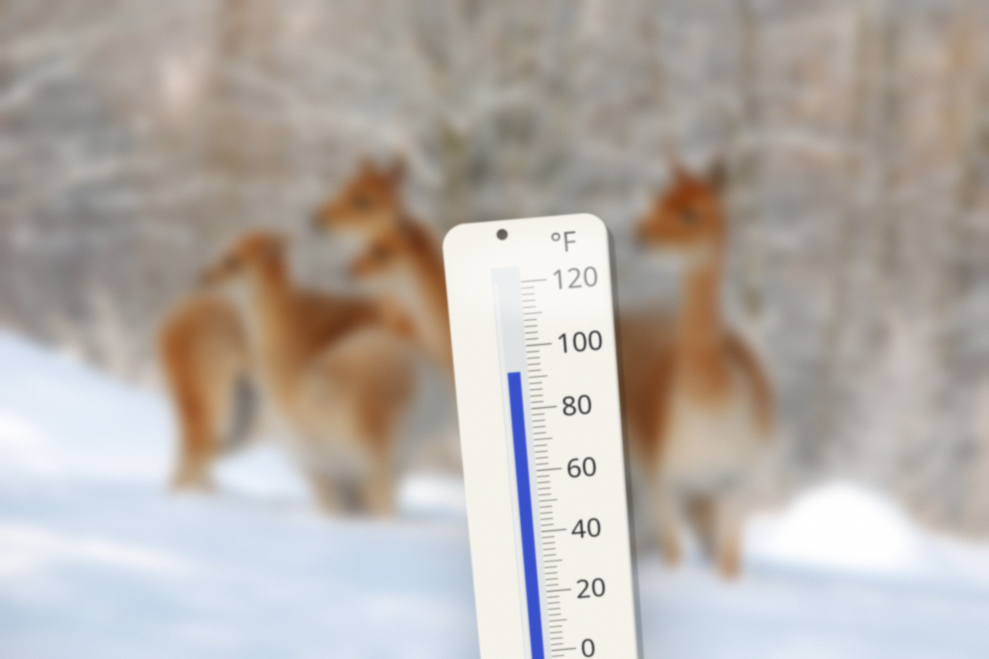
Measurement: 92 °F
